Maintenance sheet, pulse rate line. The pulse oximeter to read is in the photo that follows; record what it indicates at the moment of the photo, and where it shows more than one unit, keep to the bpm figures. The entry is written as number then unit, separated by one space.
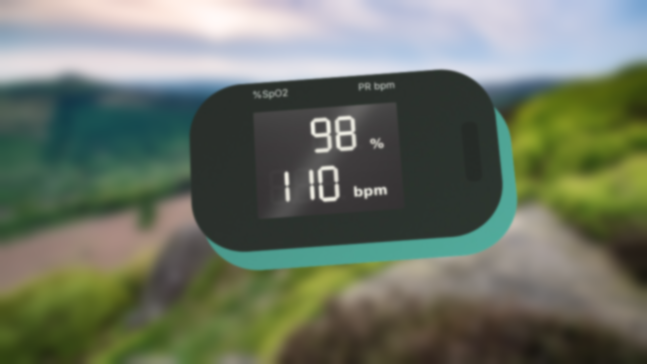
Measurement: 110 bpm
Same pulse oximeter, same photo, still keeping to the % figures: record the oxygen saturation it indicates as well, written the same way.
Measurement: 98 %
